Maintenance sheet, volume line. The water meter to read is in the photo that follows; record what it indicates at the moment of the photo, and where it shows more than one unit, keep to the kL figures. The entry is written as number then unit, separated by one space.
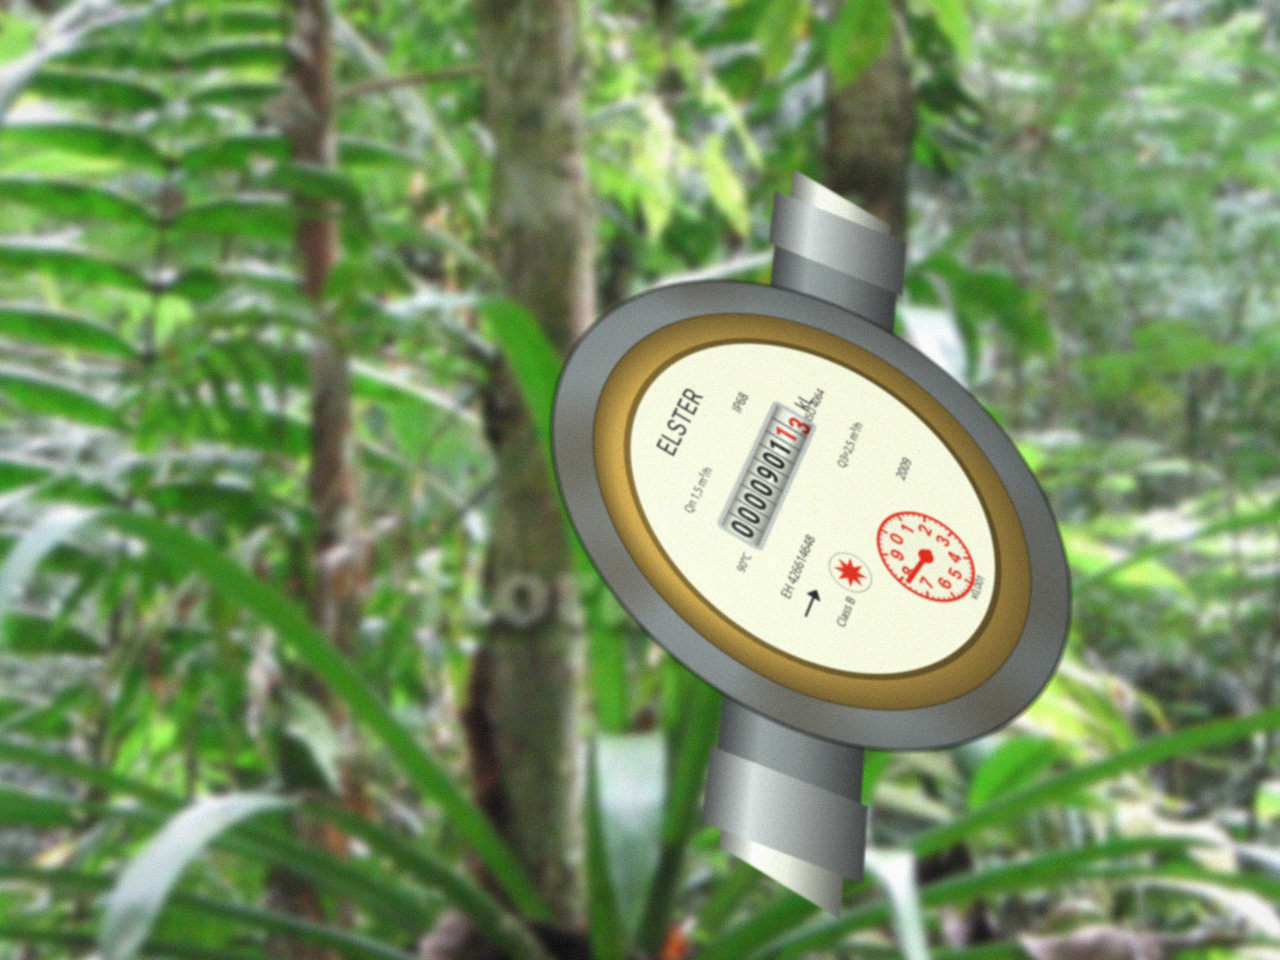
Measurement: 901.127 kL
